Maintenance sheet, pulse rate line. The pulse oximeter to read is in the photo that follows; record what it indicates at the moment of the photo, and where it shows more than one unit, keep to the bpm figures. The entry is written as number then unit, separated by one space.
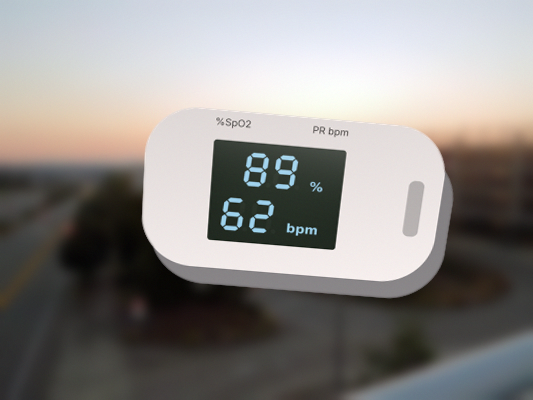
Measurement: 62 bpm
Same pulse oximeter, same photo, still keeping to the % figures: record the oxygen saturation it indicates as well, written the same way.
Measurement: 89 %
